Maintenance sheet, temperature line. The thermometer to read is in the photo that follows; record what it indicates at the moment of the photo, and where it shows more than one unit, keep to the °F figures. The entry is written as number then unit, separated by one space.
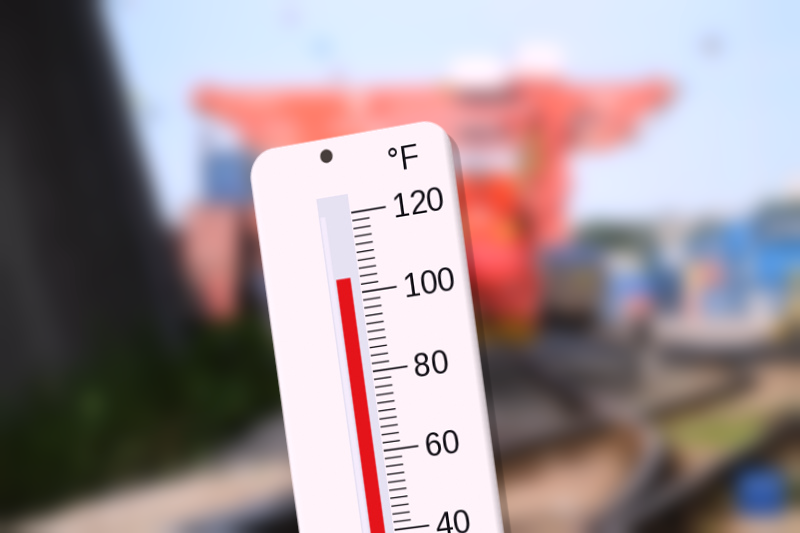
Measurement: 104 °F
